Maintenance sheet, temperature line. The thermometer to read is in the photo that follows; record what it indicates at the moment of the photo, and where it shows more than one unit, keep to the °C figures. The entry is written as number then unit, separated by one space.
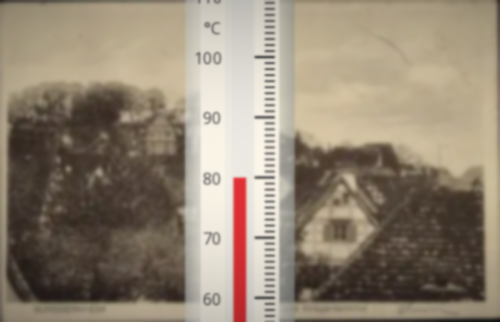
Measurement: 80 °C
